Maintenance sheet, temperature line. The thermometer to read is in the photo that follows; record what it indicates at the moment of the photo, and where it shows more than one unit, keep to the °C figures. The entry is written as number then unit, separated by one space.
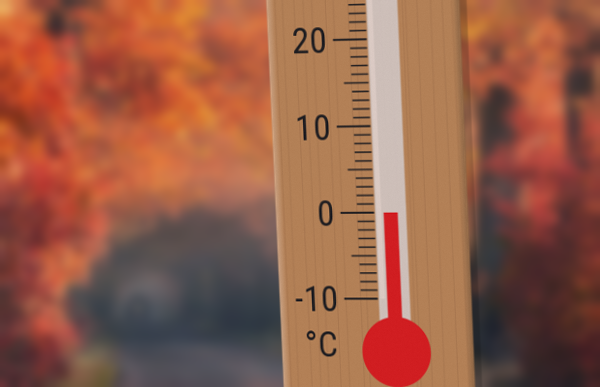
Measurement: 0 °C
